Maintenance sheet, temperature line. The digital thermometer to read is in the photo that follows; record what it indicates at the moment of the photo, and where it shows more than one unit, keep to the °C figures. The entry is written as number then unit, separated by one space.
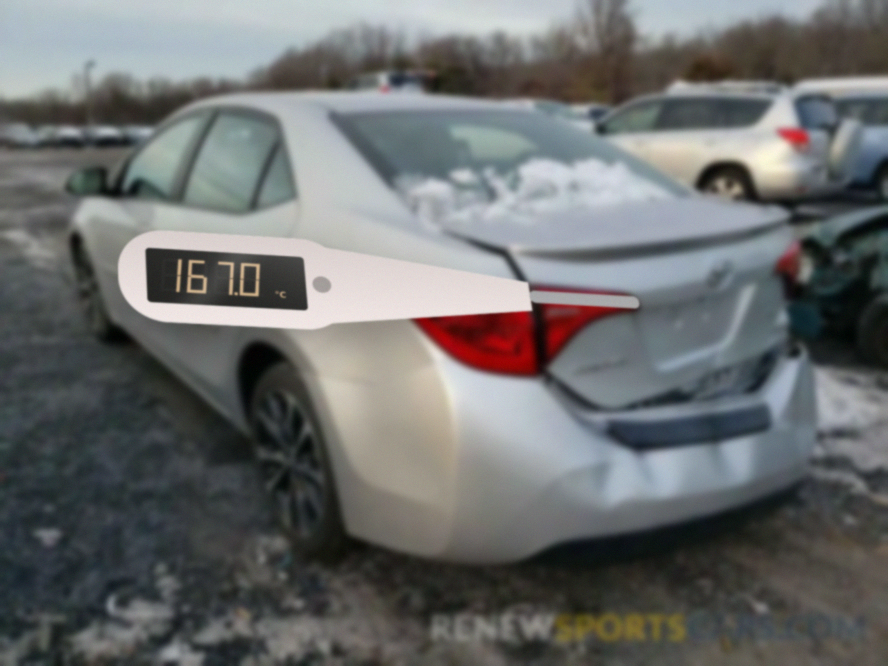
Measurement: 167.0 °C
